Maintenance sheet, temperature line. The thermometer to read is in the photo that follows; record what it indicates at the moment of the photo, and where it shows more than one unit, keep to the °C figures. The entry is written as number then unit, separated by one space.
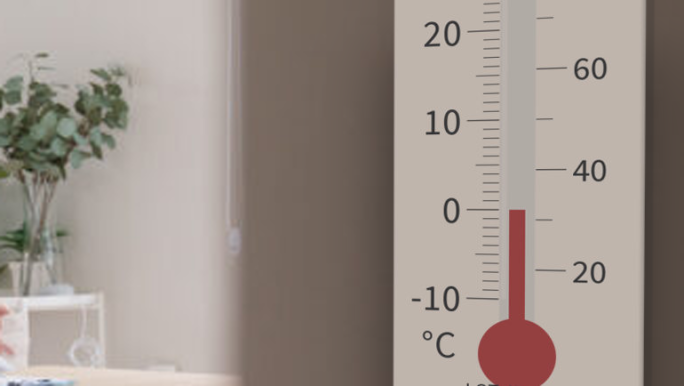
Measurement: 0 °C
